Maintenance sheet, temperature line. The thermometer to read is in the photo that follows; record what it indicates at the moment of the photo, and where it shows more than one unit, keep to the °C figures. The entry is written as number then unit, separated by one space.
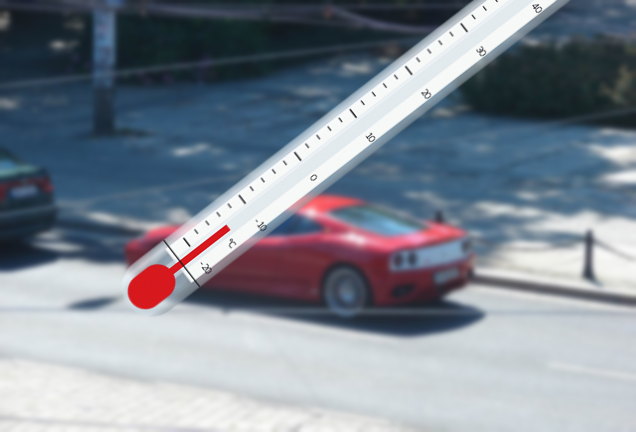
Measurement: -14 °C
